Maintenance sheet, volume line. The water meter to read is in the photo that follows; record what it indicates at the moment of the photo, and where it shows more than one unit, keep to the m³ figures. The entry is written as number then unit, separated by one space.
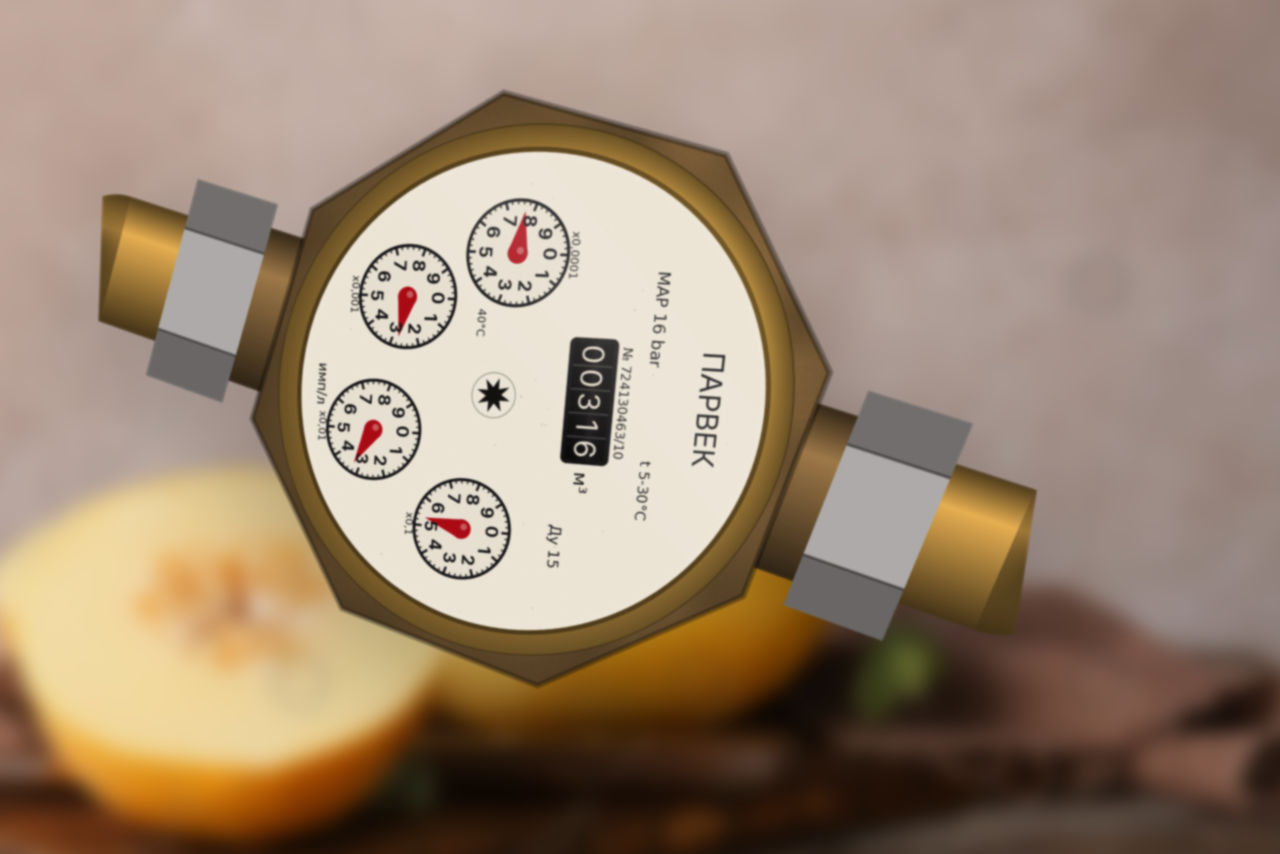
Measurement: 316.5327 m³
